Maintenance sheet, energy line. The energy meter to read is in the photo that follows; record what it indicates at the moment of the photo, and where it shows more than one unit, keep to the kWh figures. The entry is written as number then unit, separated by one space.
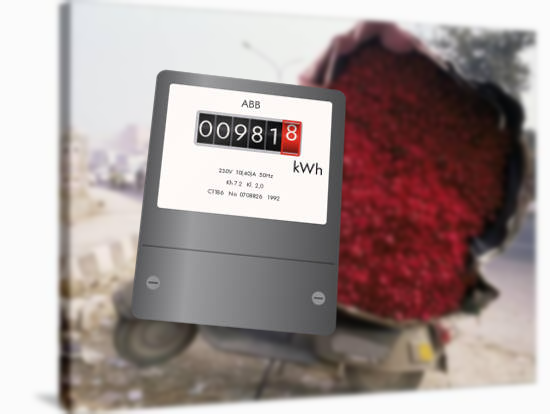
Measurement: 981.8 kWh
